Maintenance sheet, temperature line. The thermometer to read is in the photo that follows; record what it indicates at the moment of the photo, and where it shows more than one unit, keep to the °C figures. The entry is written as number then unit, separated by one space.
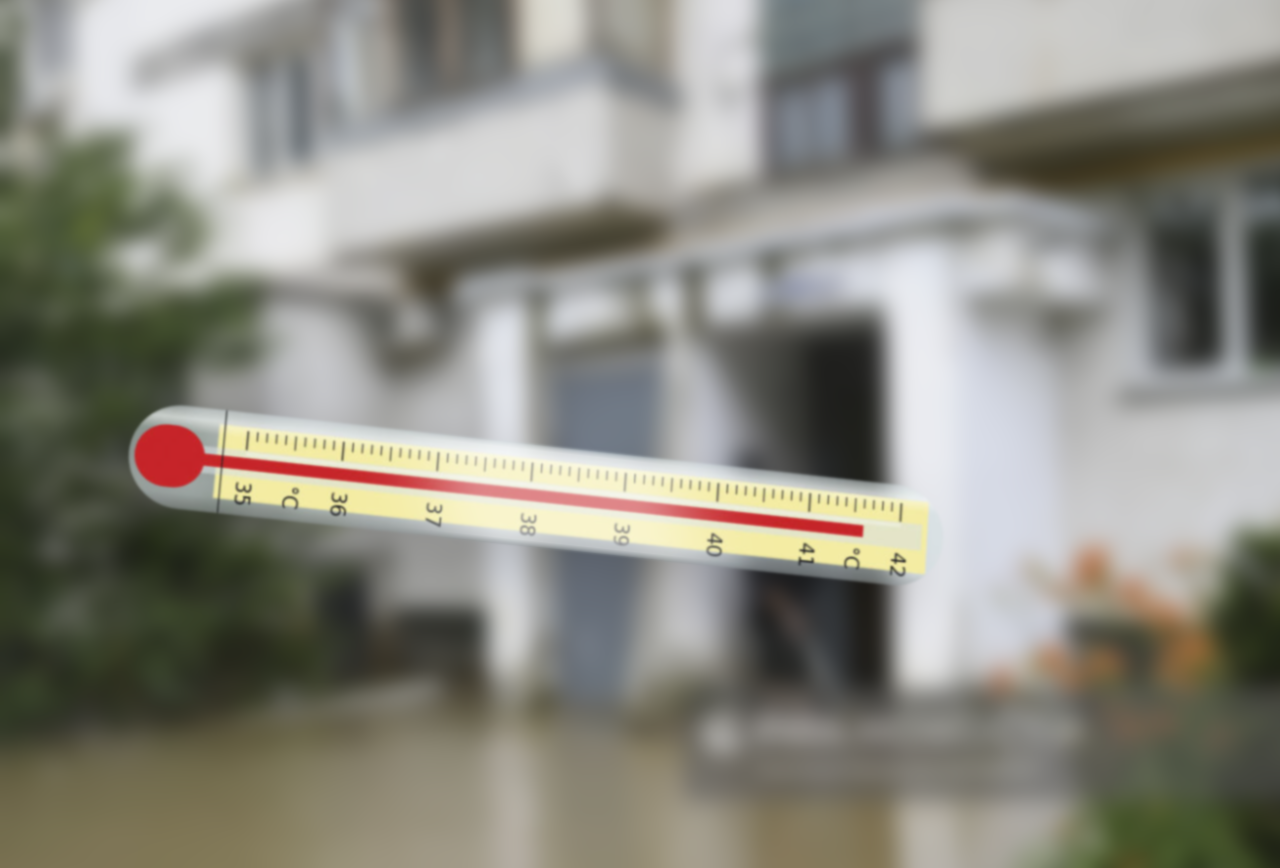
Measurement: 41.6 °C
